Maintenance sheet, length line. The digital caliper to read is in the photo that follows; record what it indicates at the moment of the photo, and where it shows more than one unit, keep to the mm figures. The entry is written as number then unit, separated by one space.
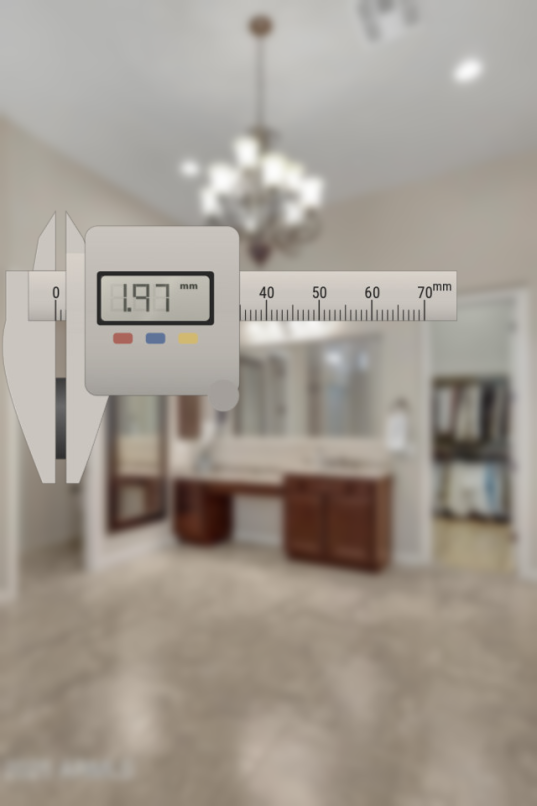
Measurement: 1.97 mm
